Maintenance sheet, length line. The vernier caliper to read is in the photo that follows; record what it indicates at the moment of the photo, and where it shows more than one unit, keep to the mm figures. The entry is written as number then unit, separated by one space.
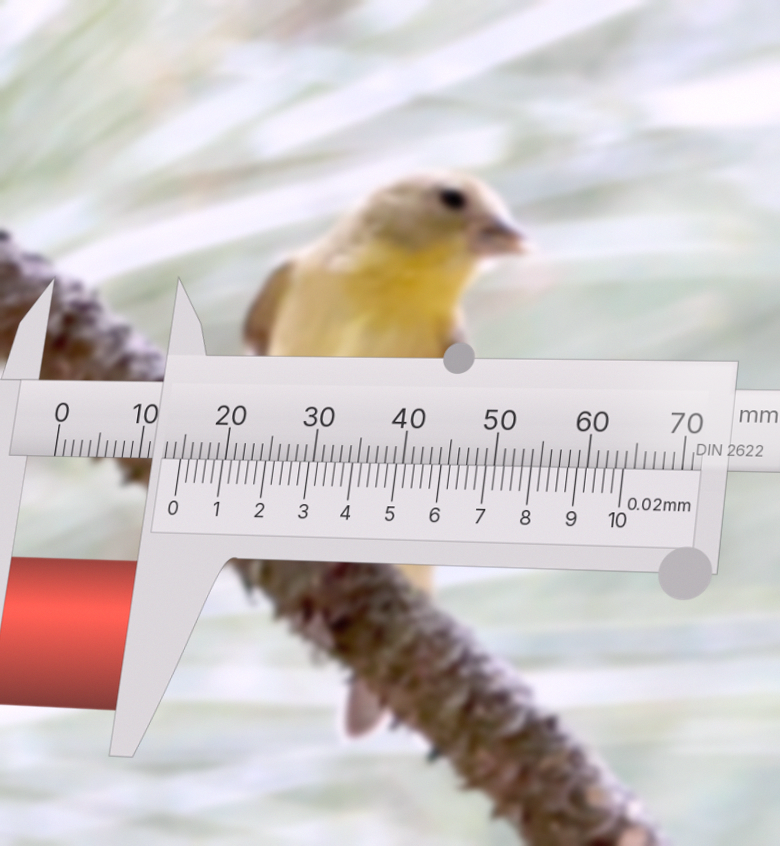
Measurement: 14.8 mm
